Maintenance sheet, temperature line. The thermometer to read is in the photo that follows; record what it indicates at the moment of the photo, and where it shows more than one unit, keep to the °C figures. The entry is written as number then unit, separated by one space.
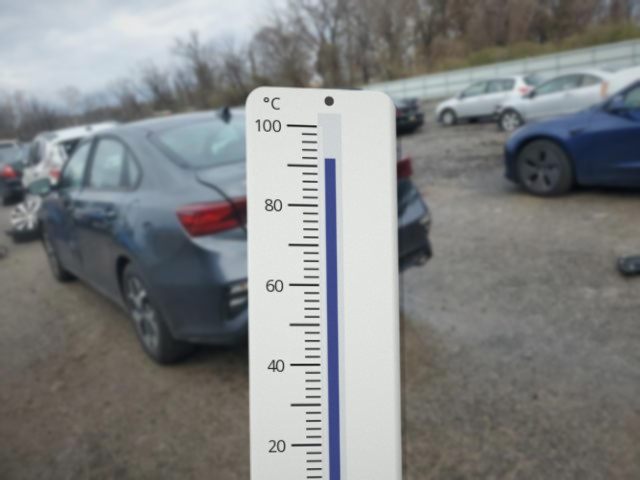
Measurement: 92 °C
